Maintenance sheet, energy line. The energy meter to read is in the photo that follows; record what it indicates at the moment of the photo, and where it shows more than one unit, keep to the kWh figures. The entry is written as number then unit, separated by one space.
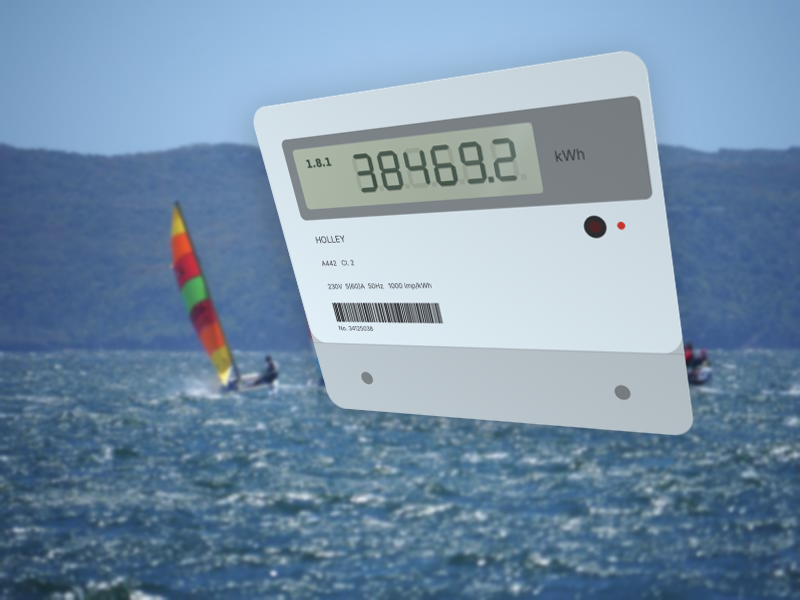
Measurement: 38469.2 kWh
